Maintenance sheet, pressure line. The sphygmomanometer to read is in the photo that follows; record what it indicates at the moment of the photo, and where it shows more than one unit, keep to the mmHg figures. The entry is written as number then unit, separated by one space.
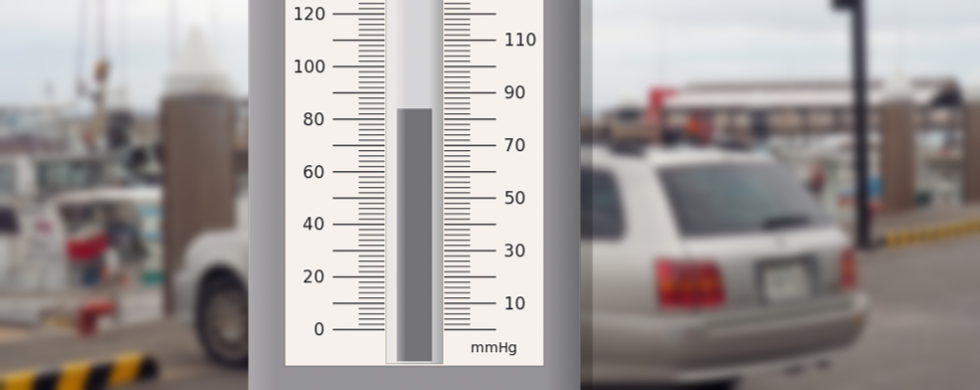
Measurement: 84 mmHg
